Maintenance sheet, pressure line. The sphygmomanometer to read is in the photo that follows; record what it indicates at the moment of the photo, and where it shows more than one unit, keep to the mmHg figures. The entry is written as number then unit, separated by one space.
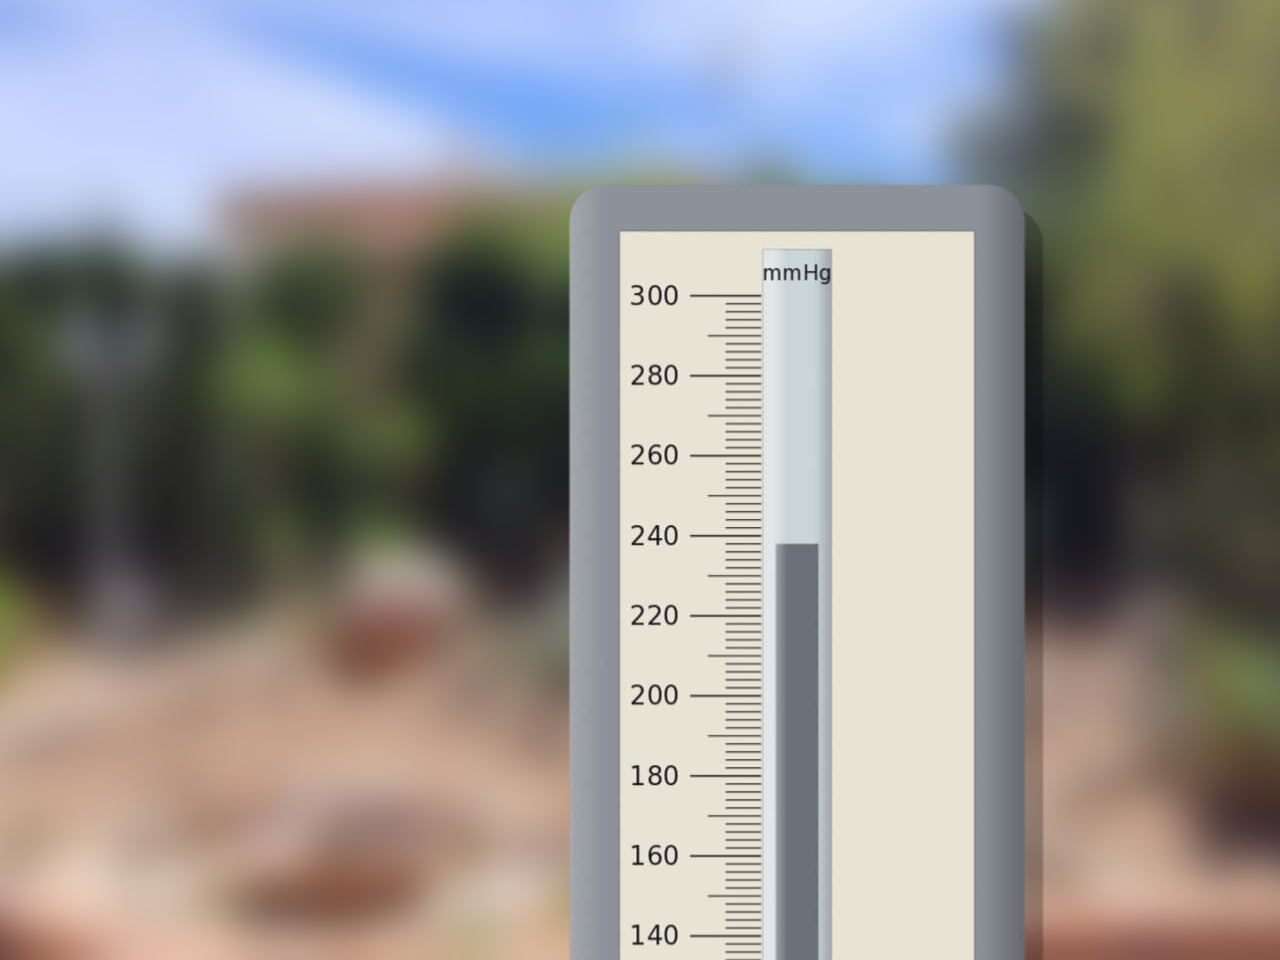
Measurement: 238 mmHg
